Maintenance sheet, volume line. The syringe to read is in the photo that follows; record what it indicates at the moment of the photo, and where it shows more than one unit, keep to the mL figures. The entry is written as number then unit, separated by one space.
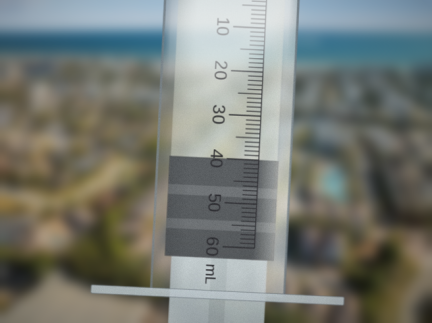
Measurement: 40 mL
